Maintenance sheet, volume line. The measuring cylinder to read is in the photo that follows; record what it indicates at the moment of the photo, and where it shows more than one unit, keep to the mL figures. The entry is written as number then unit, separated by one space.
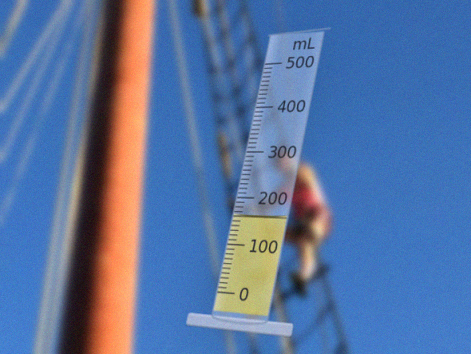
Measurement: 160 mL
